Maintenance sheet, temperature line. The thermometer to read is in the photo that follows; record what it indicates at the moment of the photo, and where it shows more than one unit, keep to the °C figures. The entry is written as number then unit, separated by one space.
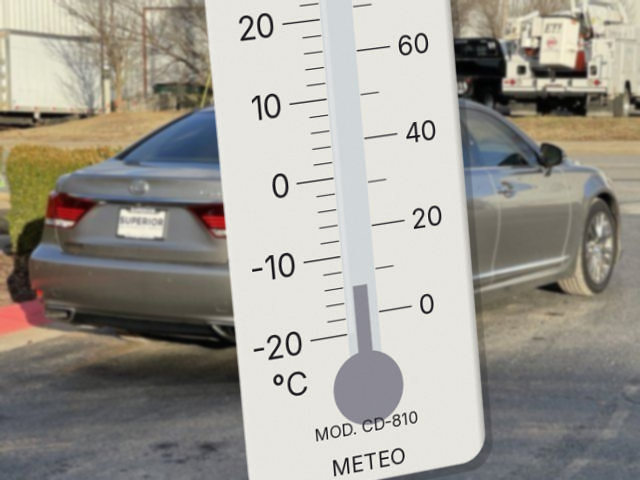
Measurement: -14 °C
